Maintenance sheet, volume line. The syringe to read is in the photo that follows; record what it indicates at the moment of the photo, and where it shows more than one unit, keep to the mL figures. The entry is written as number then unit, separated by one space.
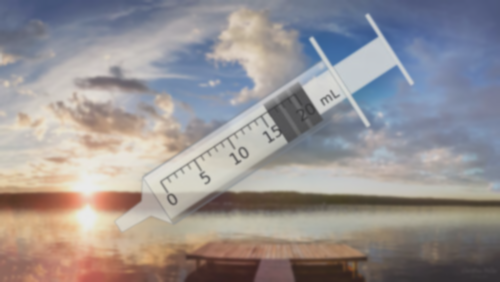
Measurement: 16 mL
